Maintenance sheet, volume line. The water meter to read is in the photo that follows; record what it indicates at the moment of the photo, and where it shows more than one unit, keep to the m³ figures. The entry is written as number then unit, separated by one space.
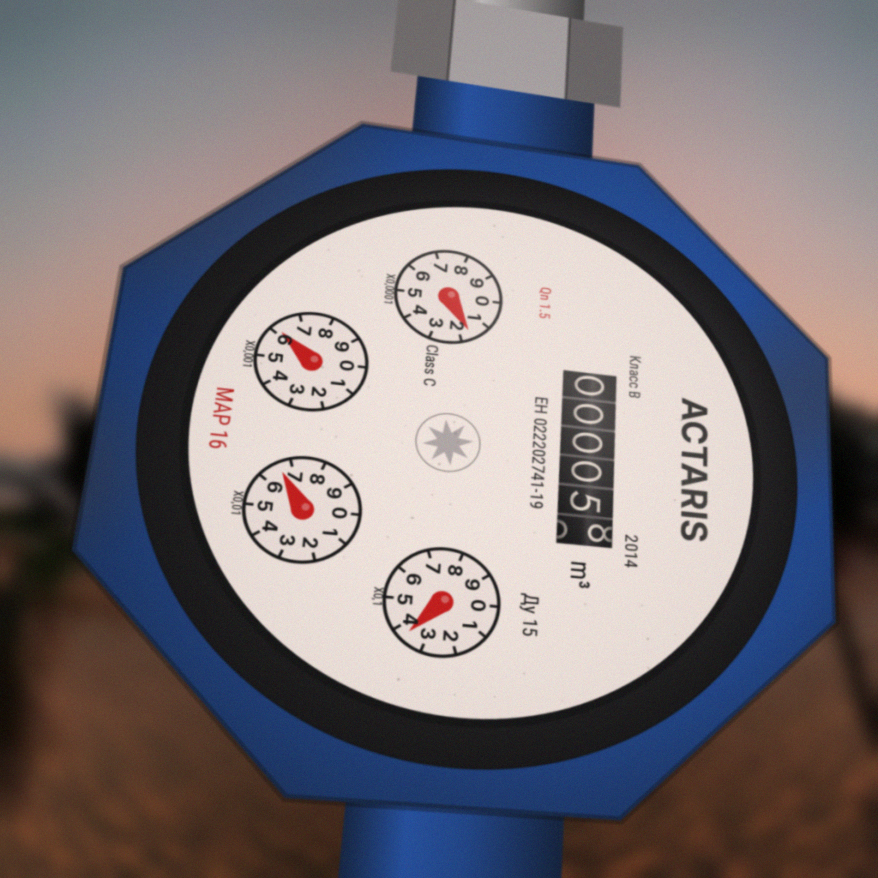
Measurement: 58.3661 m³
